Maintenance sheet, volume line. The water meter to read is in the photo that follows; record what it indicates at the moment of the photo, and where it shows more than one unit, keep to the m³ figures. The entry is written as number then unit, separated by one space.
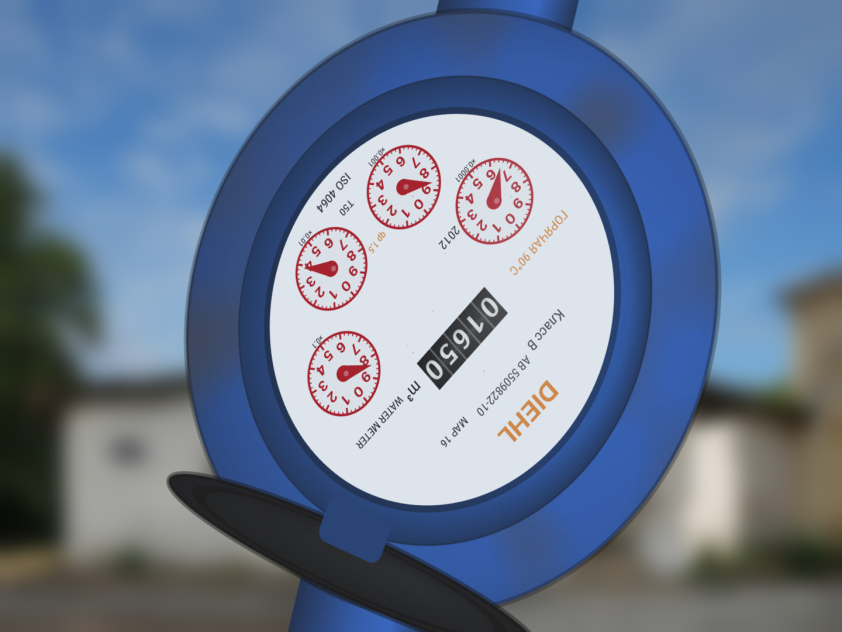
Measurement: 1650.8386 m³
